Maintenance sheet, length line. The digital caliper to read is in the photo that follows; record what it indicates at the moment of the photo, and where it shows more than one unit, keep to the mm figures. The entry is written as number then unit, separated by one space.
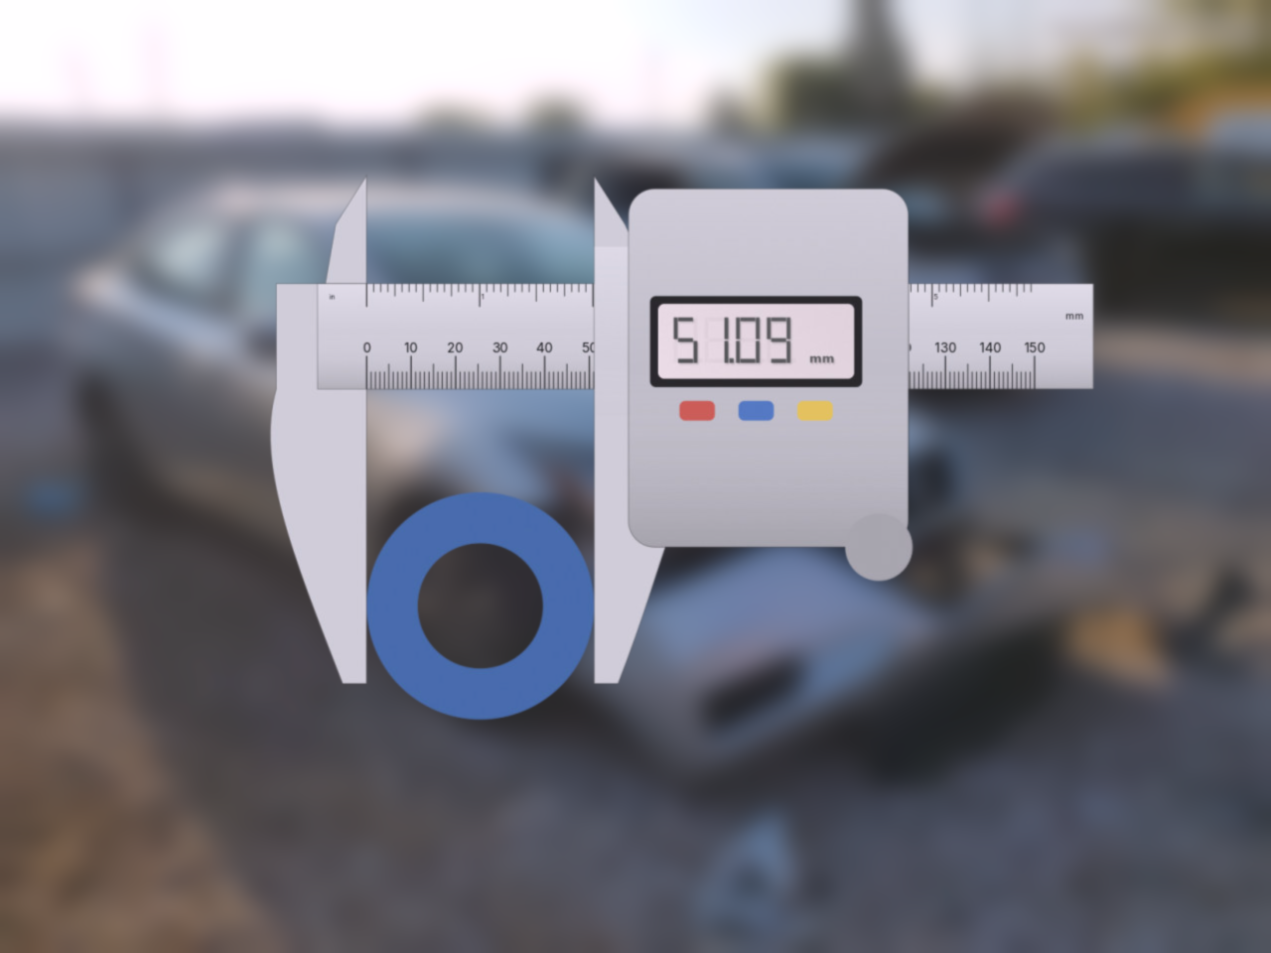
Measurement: 51.09 mm
